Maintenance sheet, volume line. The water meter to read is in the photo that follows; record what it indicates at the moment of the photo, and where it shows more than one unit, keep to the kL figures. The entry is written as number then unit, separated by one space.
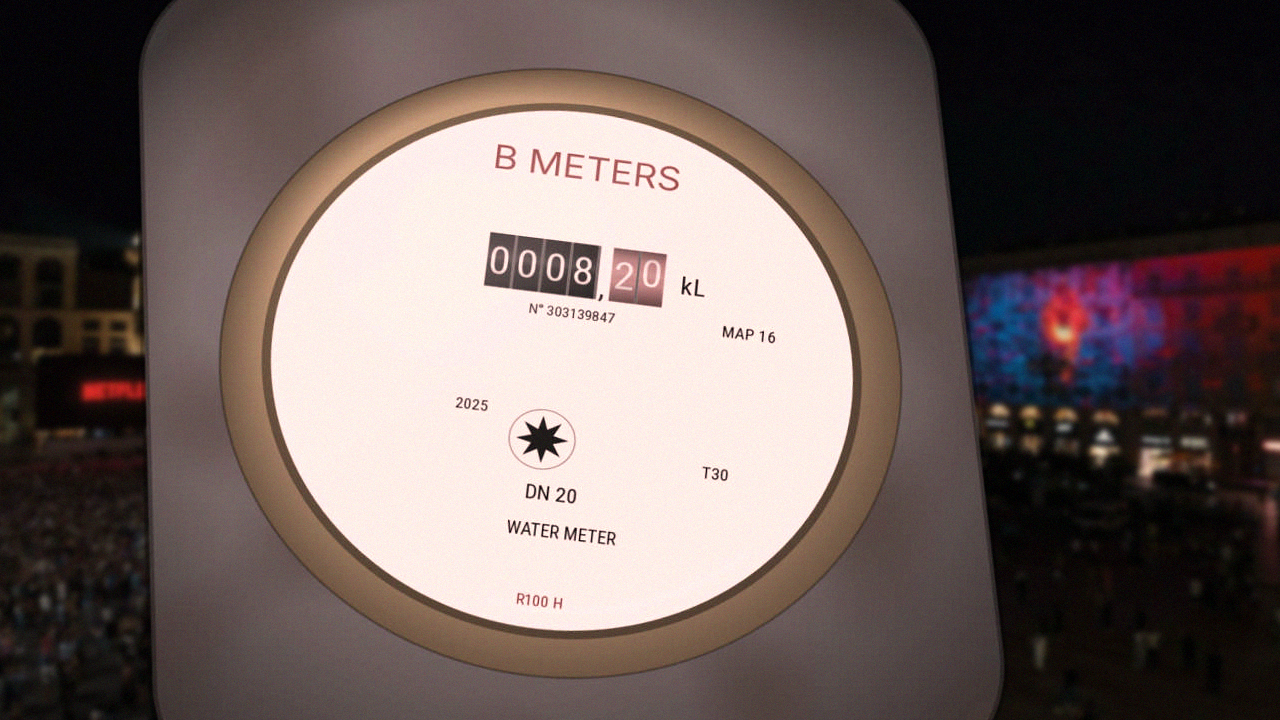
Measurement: 8.20 kL
